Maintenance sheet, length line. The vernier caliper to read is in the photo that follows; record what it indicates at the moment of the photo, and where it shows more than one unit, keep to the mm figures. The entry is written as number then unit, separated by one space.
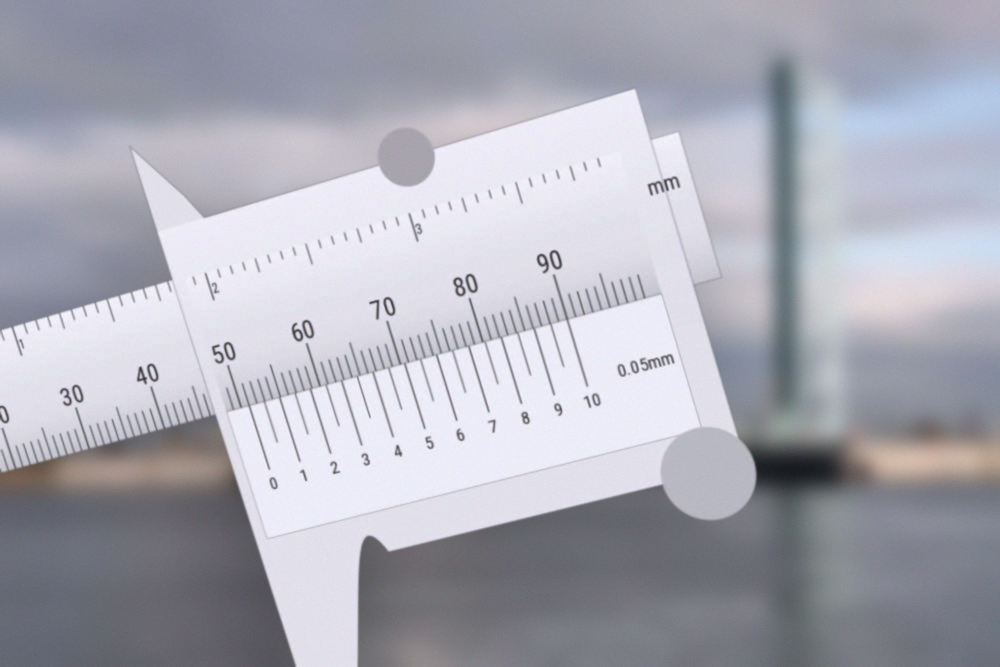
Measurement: 51.0 mm
